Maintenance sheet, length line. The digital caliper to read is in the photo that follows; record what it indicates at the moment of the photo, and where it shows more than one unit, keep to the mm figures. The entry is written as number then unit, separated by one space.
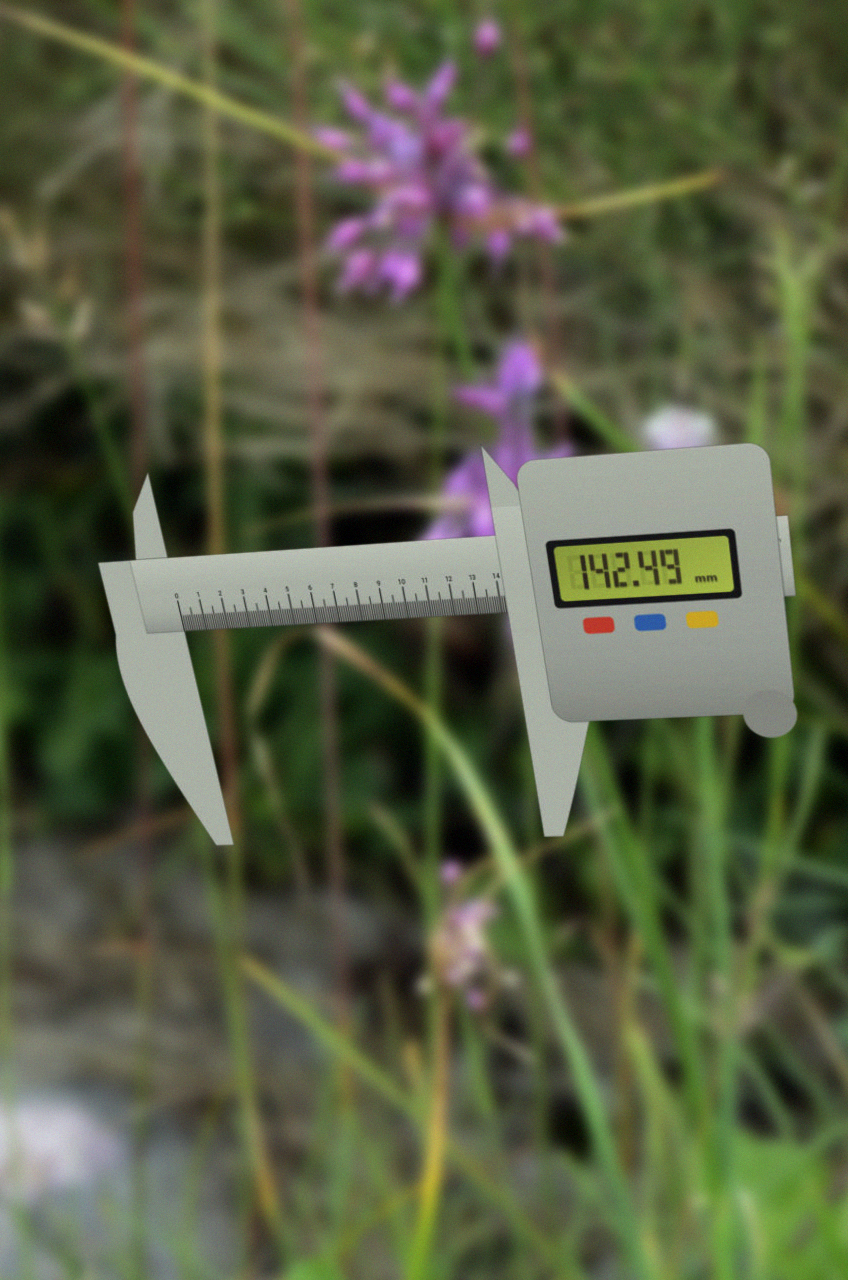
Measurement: 142.49 mm
